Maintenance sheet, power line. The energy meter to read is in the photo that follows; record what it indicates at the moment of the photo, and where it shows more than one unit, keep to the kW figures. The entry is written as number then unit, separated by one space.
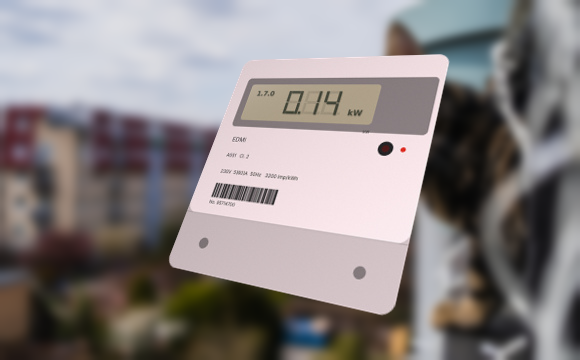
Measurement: 0.14 kW
